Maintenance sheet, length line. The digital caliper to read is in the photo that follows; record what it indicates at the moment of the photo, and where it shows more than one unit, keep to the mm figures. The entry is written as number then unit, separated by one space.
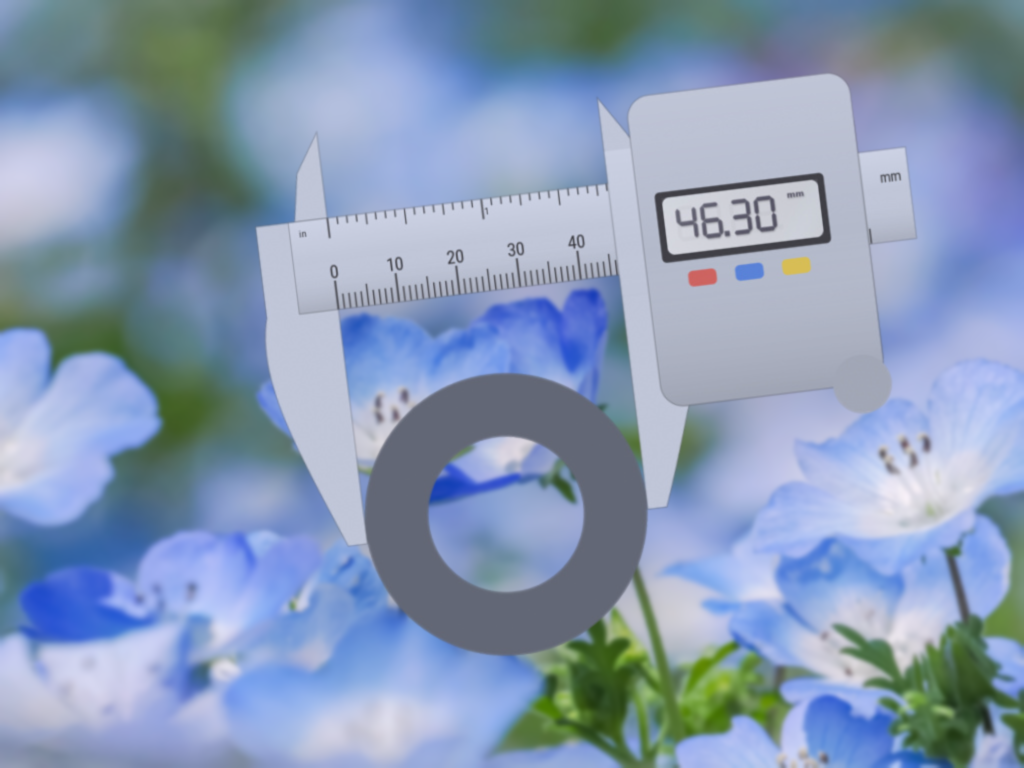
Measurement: 46.30 mm
